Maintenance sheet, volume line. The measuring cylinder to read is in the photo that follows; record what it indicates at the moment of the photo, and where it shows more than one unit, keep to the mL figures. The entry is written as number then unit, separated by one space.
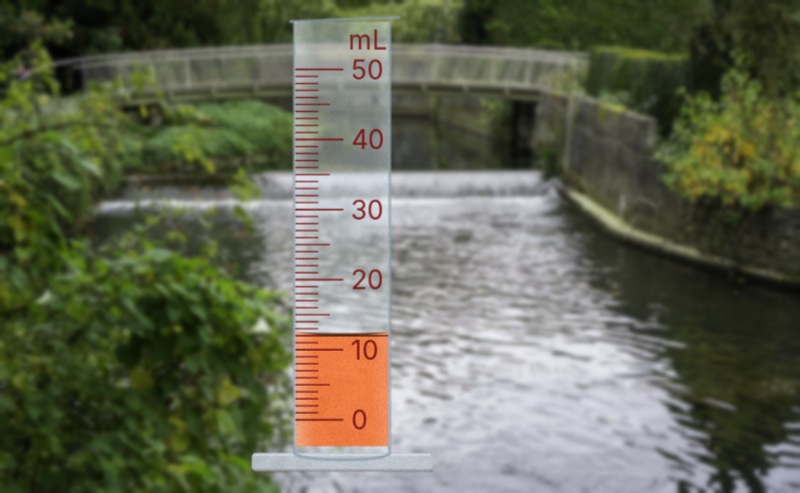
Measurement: 12 mL
